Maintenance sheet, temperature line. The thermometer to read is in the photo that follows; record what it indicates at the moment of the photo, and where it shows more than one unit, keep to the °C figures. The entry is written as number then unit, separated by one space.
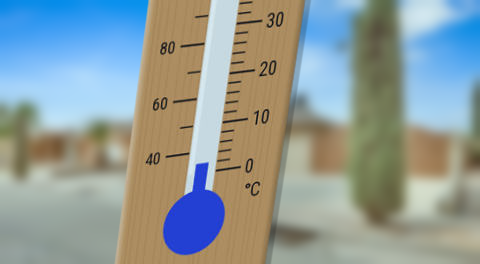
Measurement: 2 °C
